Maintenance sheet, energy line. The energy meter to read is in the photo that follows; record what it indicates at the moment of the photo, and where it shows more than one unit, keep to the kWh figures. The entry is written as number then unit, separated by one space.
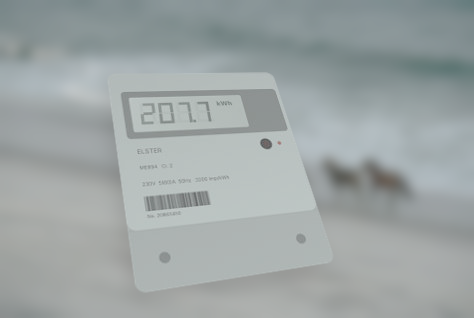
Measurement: 207.7 kWh
